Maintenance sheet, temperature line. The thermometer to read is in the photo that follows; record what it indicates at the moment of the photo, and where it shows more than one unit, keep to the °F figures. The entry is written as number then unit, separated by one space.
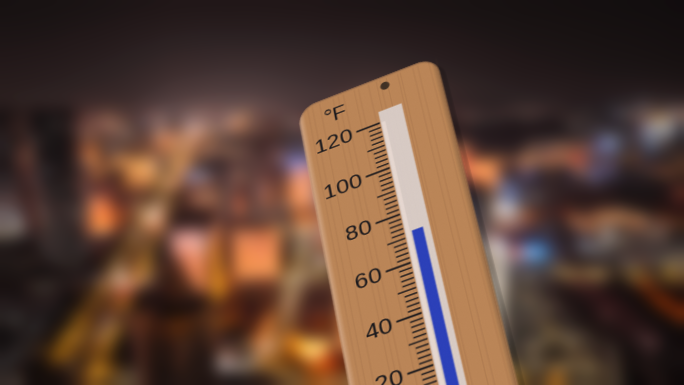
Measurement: 72 °F
